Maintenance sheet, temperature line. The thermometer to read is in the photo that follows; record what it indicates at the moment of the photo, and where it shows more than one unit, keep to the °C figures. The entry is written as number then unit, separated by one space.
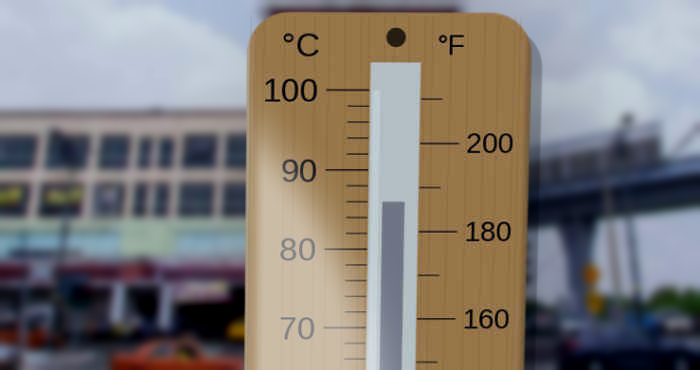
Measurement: 86 °C
